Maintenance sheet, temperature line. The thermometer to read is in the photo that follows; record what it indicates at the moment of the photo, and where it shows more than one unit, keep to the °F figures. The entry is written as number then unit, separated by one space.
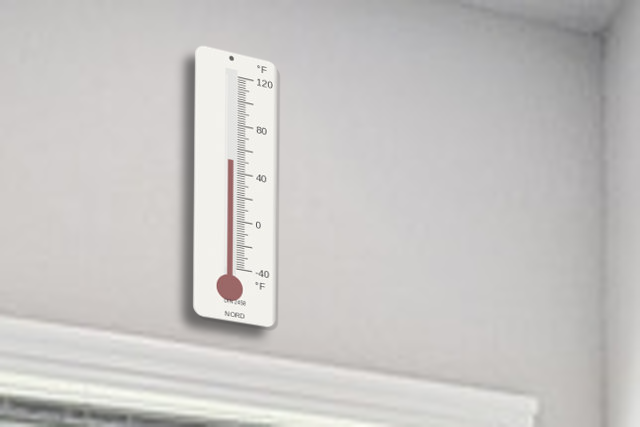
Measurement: 50 °F
